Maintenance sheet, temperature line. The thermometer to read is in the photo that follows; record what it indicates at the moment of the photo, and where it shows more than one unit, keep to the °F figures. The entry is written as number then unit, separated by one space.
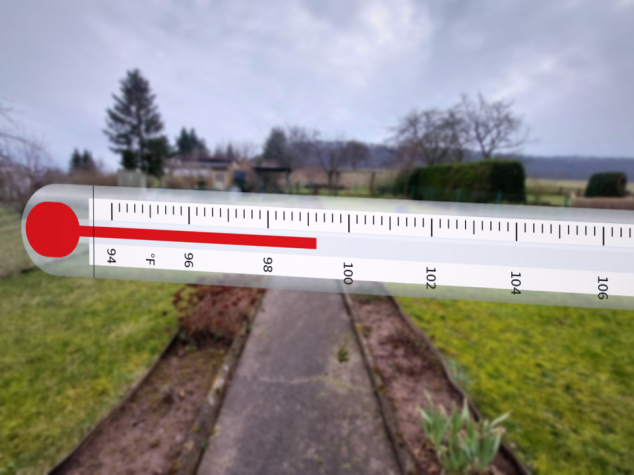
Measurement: 99.2 °F
